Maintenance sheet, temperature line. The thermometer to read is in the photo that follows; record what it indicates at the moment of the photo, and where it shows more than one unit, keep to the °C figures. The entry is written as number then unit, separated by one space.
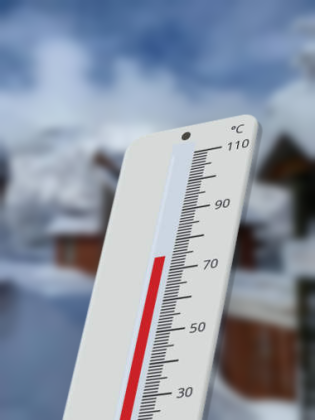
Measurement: 75 °C
